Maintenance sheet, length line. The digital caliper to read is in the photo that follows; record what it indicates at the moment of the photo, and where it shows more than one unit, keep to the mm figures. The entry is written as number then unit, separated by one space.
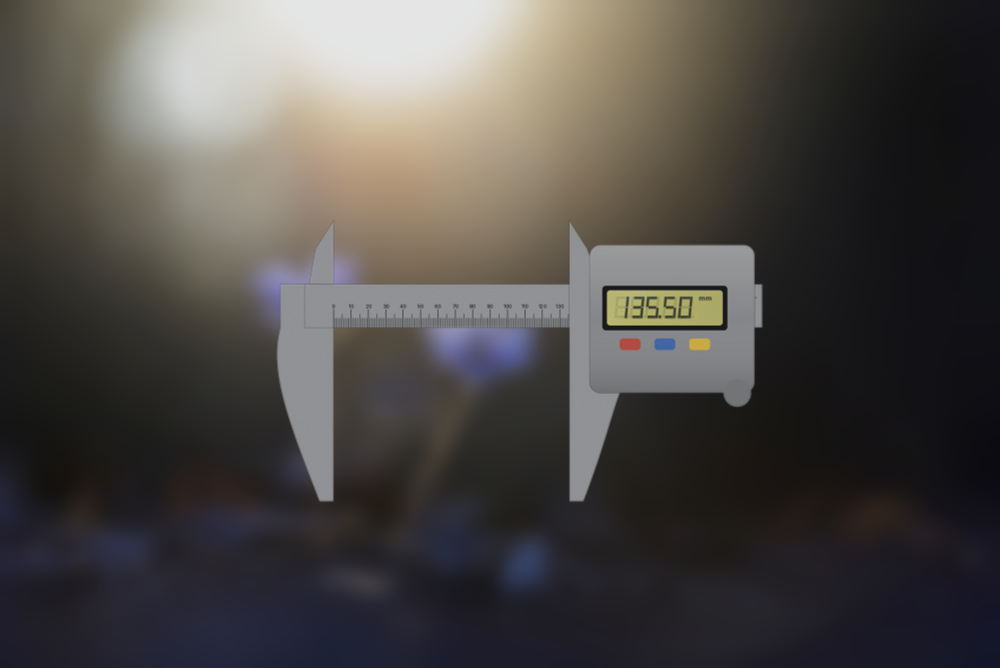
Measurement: 135.50 mm
